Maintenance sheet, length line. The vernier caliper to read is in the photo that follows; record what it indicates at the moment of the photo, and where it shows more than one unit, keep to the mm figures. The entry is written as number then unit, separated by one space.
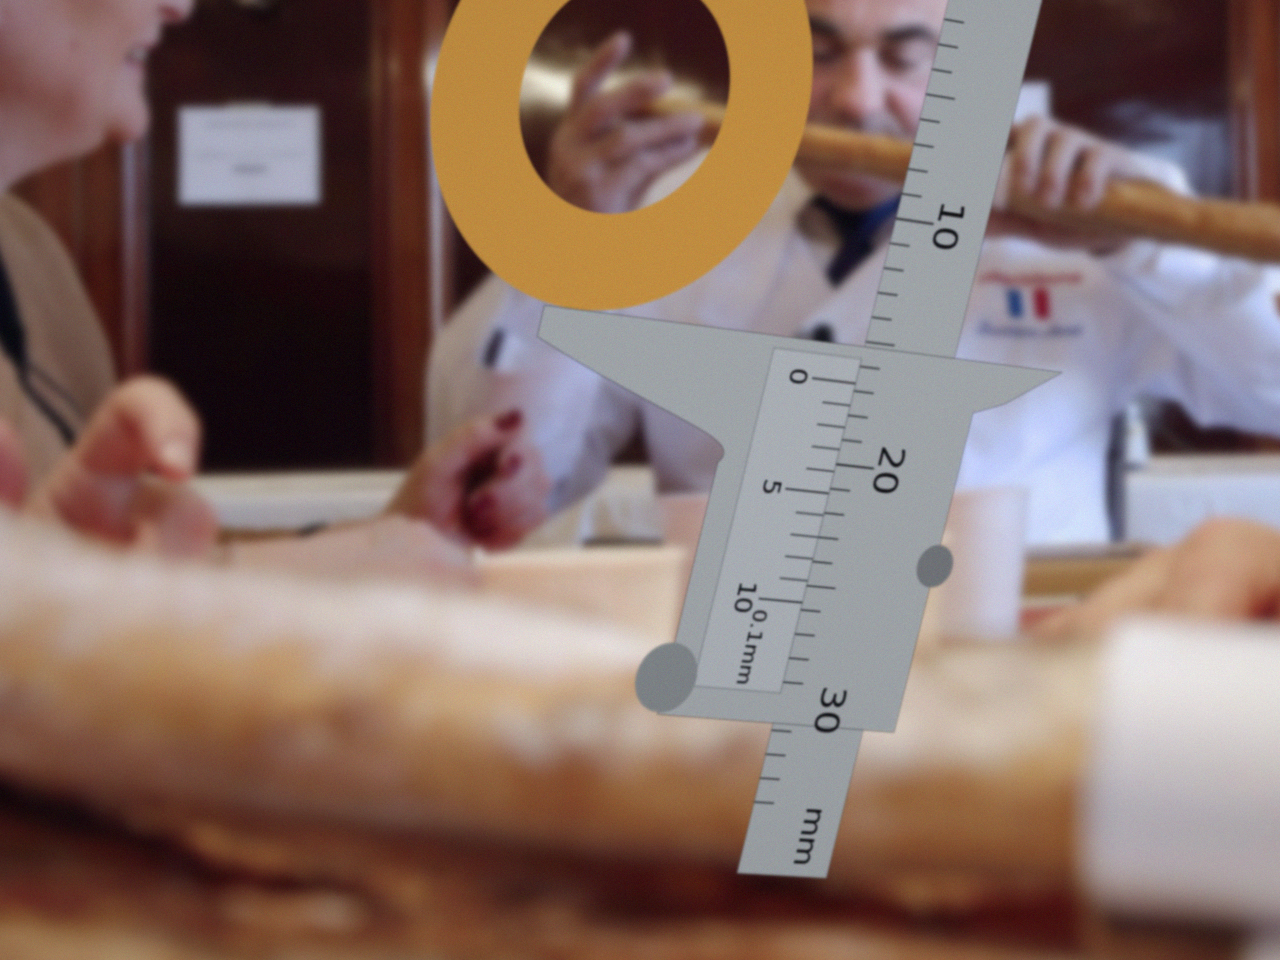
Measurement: 16.7 mm
